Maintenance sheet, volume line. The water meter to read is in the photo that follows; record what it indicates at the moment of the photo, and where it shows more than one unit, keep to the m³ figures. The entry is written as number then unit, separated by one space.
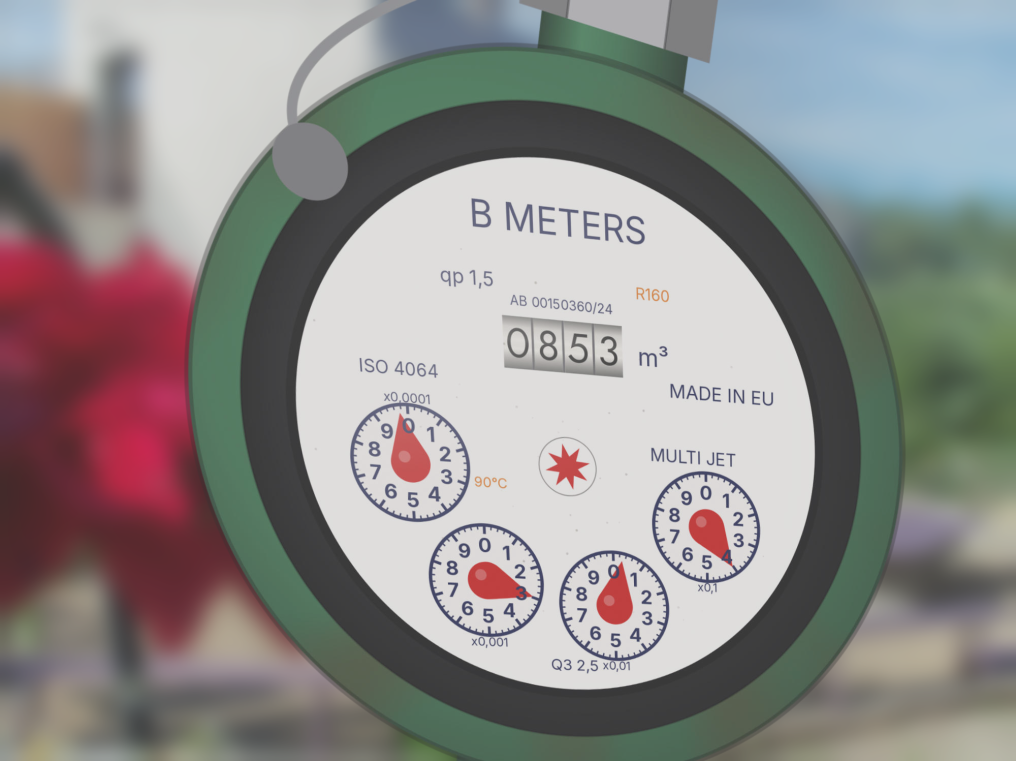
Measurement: 853.4029 m³
